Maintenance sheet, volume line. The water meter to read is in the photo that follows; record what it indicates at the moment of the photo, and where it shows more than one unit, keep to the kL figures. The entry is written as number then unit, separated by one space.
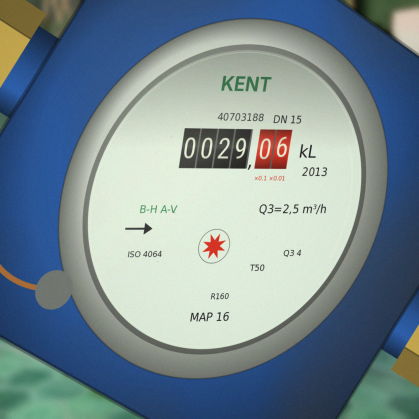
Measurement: 29.06 kL
